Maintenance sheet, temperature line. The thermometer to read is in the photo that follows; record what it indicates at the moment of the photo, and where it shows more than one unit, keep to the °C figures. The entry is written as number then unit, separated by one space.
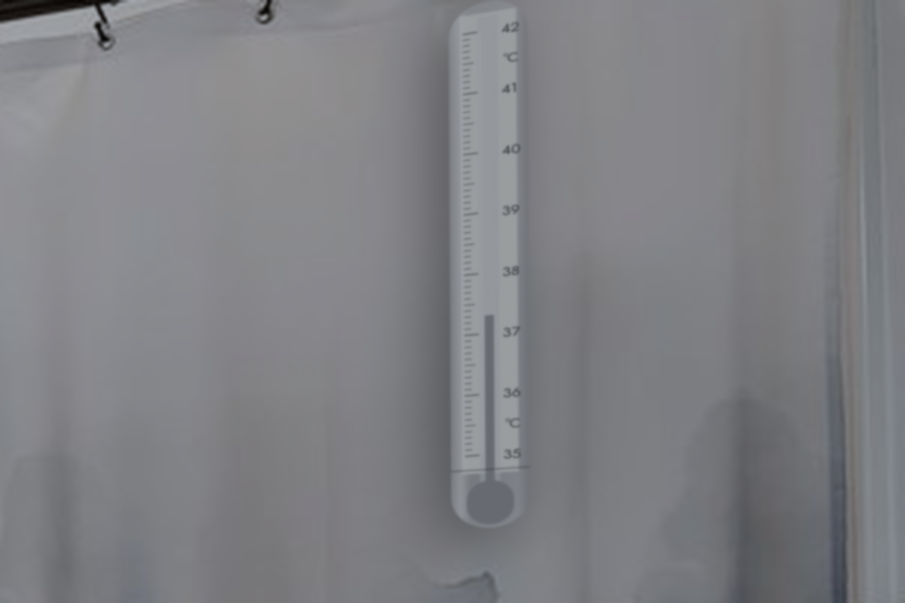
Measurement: 37.3 °C
